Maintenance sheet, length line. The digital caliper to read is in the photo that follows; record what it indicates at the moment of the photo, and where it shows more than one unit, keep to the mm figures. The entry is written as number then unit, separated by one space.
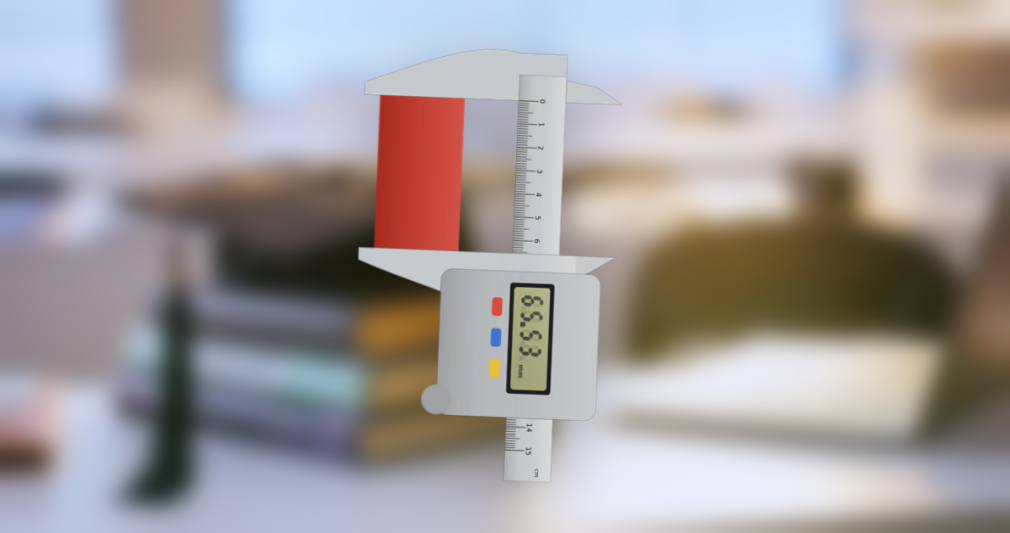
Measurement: 65.53 mm
